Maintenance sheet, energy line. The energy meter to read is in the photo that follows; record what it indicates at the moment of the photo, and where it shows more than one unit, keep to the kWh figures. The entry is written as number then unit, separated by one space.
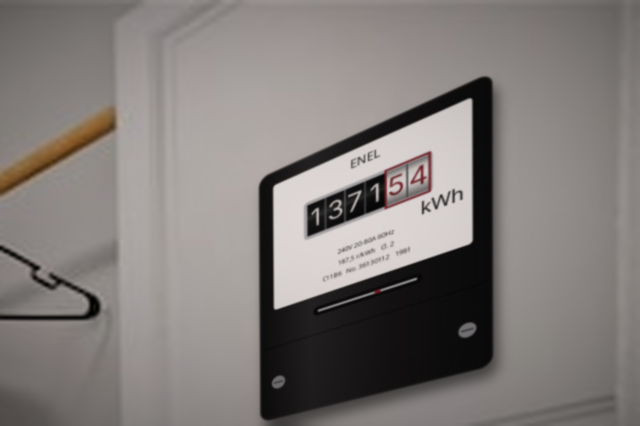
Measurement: 1371.54 kWh
